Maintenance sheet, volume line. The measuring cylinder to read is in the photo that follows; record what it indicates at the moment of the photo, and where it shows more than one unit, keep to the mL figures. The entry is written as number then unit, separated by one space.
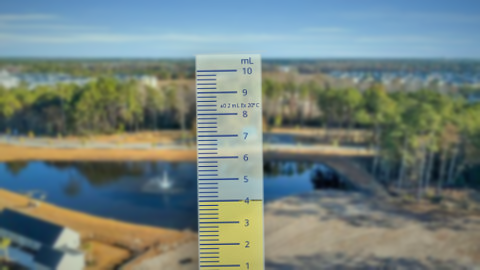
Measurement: 4 mL
